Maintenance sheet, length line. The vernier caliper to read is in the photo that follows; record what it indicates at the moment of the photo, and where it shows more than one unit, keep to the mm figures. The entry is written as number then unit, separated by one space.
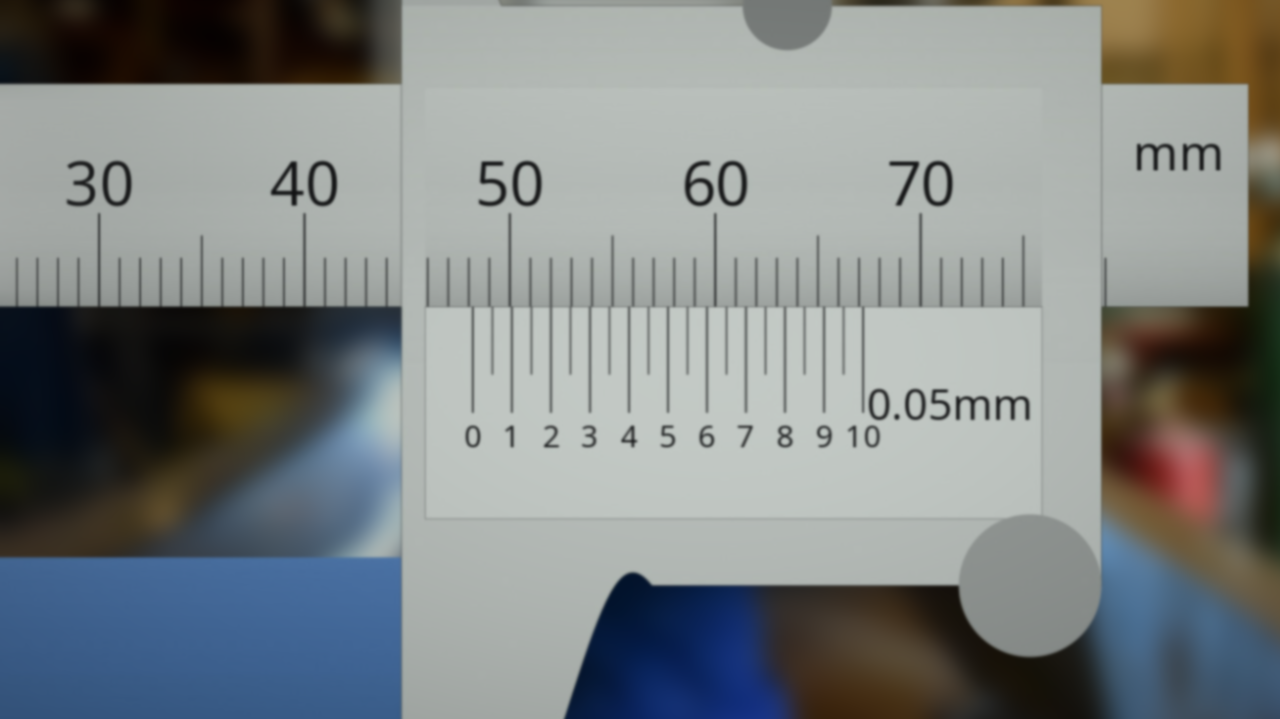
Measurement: 48.2 mm
